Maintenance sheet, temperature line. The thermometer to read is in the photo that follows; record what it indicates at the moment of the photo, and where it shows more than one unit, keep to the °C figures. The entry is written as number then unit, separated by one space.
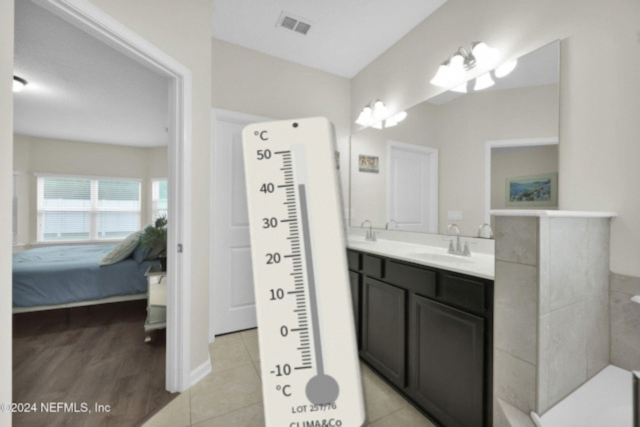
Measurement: 40 °C
